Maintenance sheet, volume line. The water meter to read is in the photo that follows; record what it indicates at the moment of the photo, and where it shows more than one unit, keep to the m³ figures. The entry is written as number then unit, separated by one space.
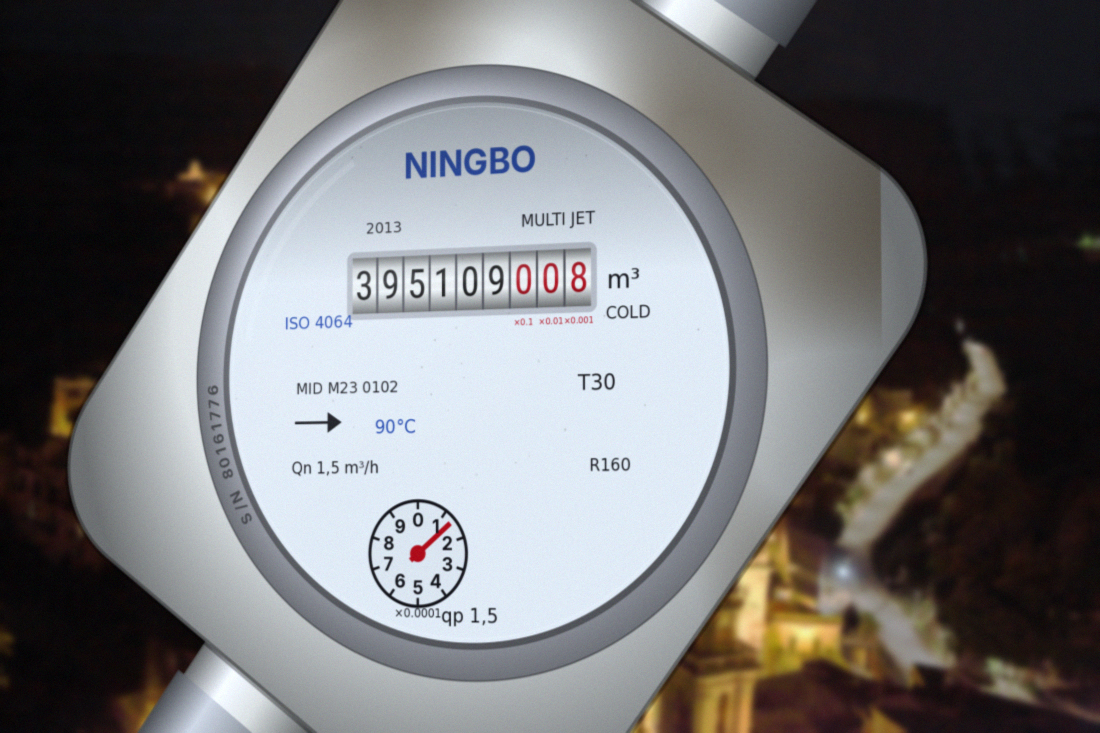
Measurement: 395109.0081 m³
